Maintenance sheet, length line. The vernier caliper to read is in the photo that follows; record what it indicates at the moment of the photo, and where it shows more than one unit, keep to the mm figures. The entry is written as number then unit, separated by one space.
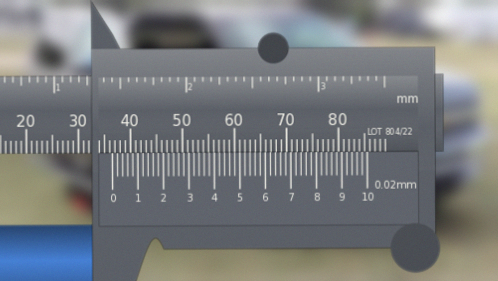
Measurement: 36.5 mm
